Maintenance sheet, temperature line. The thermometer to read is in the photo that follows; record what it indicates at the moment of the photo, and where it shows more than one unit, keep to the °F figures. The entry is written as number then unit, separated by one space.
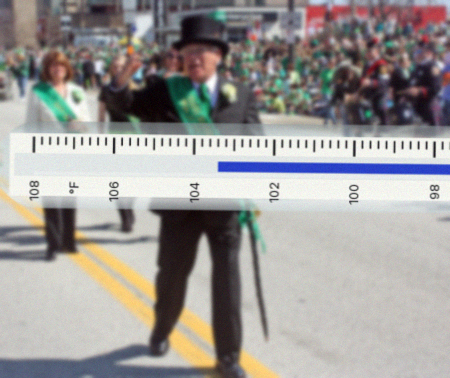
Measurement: 103.4 °F
